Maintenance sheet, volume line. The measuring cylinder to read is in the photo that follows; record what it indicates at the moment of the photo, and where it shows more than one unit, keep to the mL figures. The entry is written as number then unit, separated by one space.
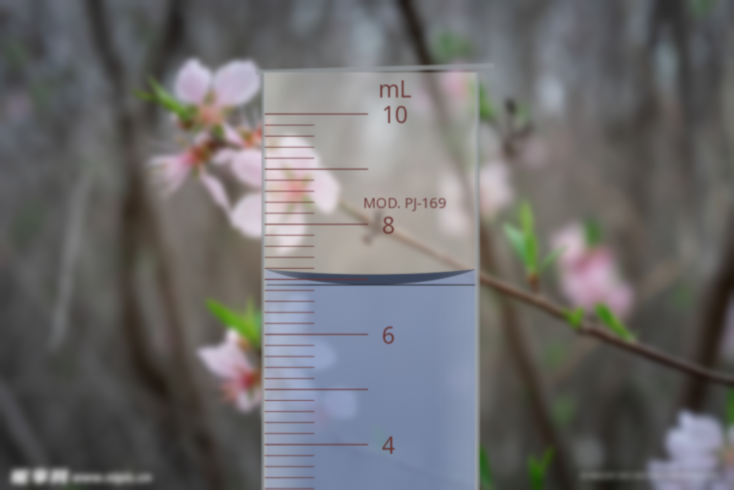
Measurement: 6.9 mL
